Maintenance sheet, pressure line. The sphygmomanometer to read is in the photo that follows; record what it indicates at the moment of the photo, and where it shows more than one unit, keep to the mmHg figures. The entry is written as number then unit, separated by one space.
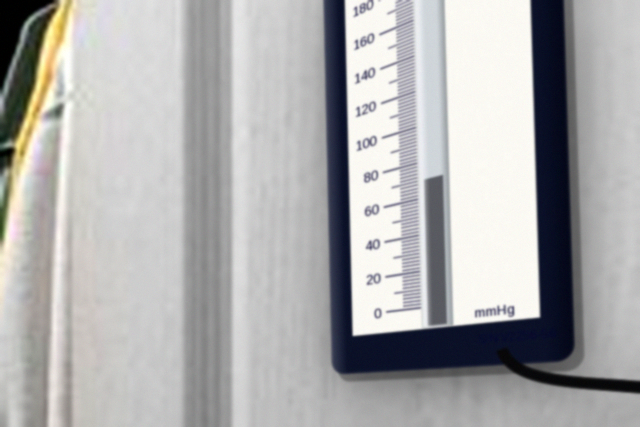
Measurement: 70 mmHg
